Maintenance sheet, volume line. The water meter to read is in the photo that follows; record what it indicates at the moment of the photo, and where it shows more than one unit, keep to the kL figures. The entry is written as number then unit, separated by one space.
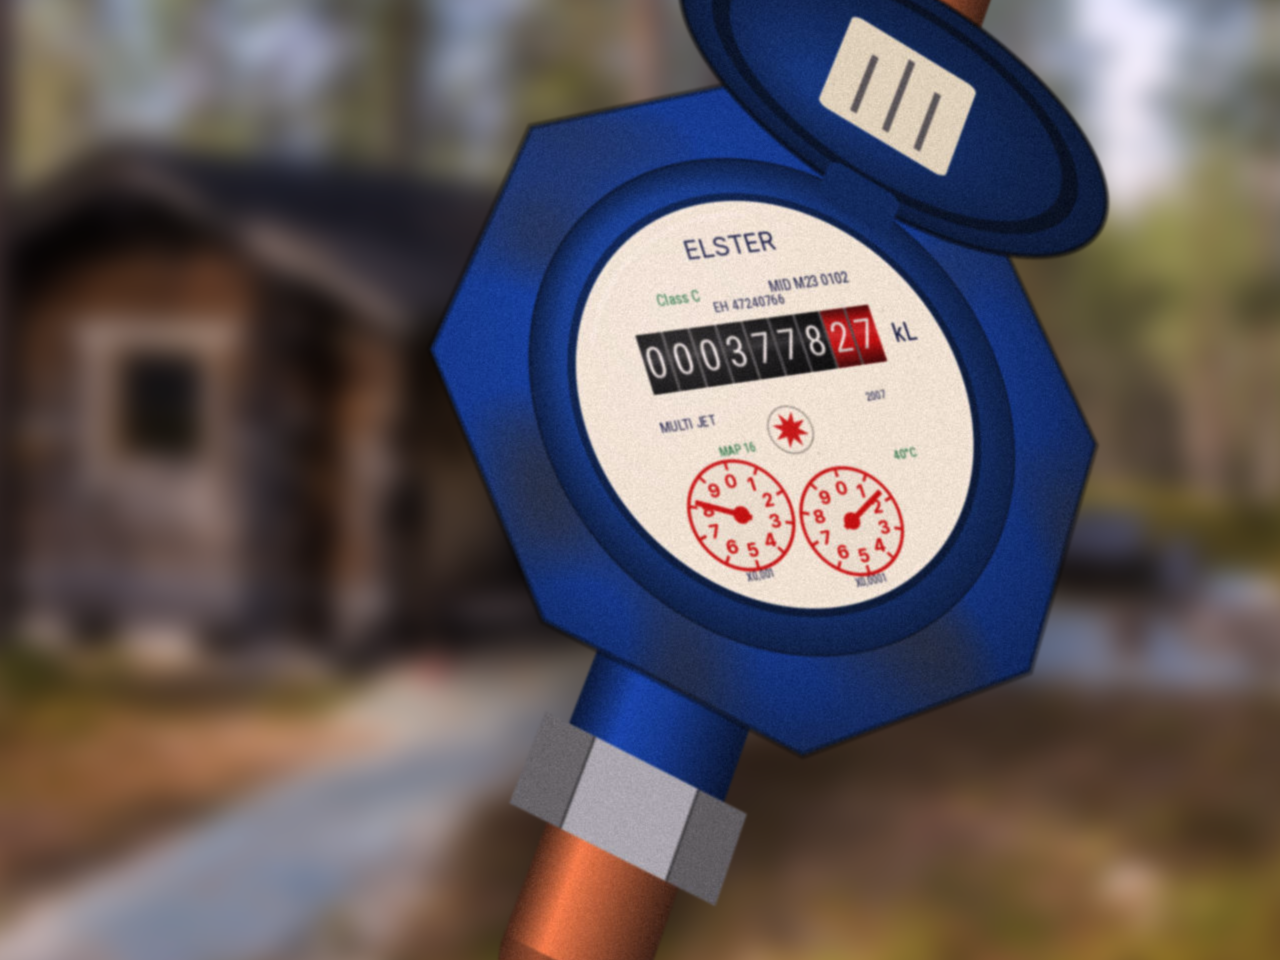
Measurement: 3778.2781 kL
